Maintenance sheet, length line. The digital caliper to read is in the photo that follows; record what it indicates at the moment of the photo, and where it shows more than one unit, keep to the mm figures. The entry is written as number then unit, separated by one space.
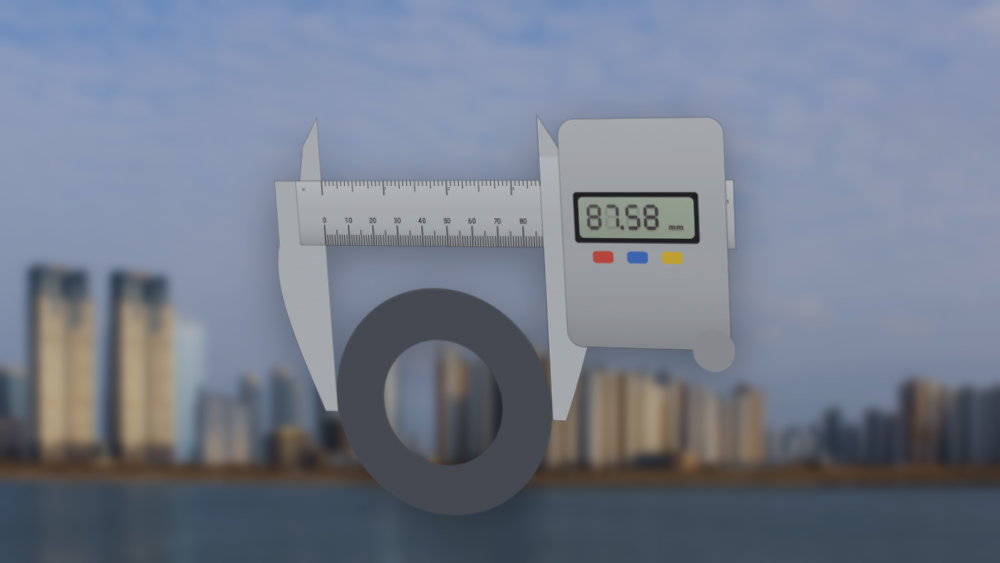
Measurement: 87.58 mm
